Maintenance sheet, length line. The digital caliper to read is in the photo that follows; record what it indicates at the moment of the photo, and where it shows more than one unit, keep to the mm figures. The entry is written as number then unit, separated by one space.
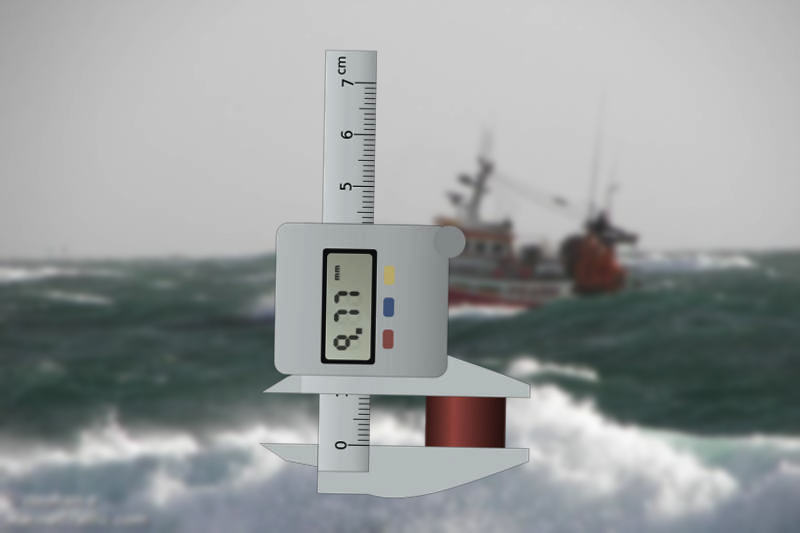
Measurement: 9.77 mm
